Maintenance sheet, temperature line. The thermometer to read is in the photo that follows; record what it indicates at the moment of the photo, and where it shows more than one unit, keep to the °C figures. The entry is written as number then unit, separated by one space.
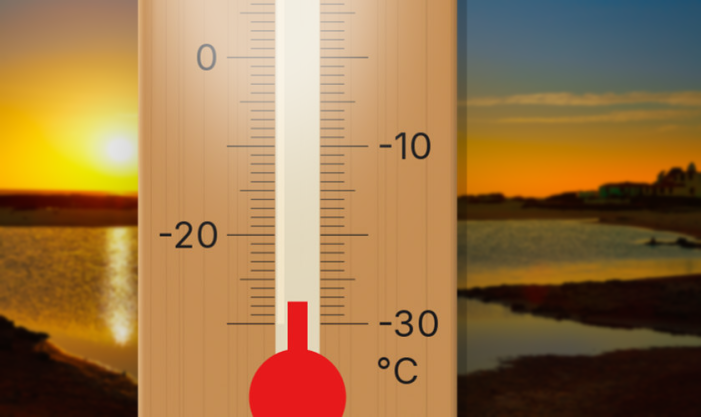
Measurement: -27.5 °C
